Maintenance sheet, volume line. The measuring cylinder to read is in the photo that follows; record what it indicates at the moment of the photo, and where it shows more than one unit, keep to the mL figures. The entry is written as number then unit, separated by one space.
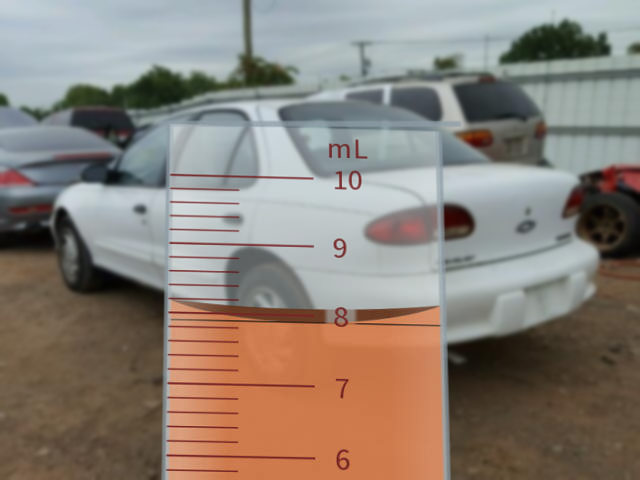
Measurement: 7.9 mL
